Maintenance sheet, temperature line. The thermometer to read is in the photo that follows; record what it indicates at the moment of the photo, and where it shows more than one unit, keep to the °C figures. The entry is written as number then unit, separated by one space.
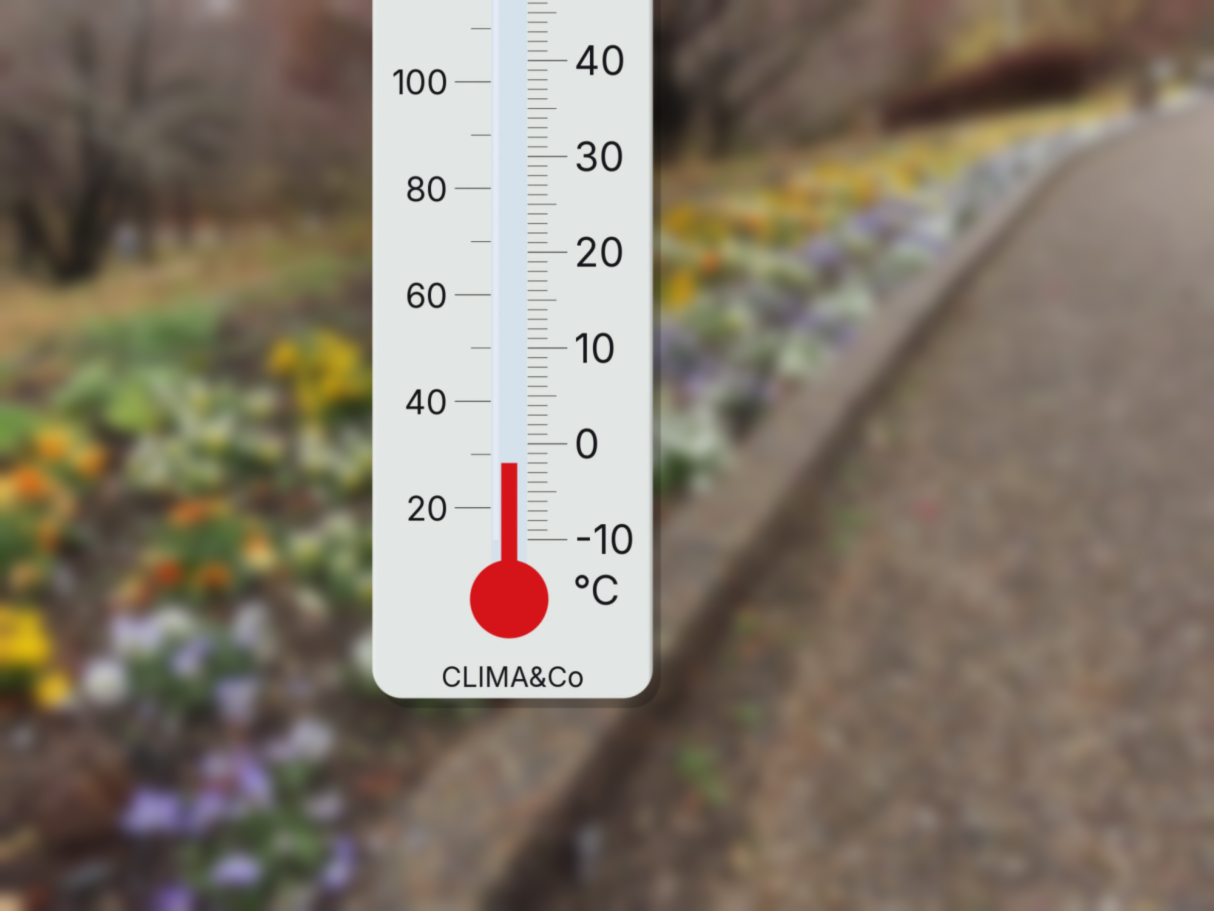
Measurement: -2 °C
